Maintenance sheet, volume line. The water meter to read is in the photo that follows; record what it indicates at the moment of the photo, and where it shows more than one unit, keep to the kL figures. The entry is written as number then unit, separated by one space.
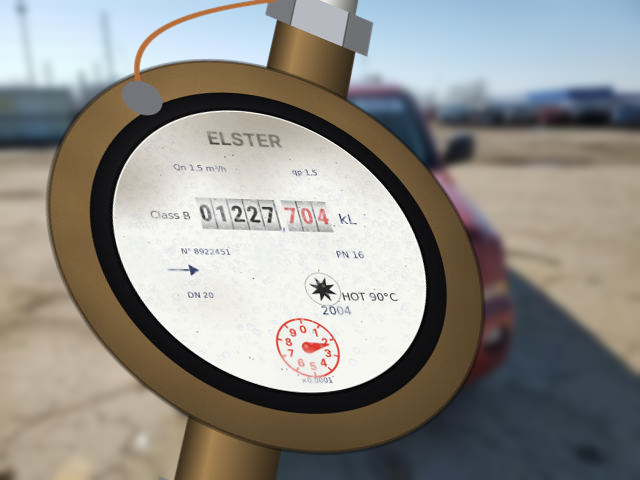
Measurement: 1227.7042 kL
